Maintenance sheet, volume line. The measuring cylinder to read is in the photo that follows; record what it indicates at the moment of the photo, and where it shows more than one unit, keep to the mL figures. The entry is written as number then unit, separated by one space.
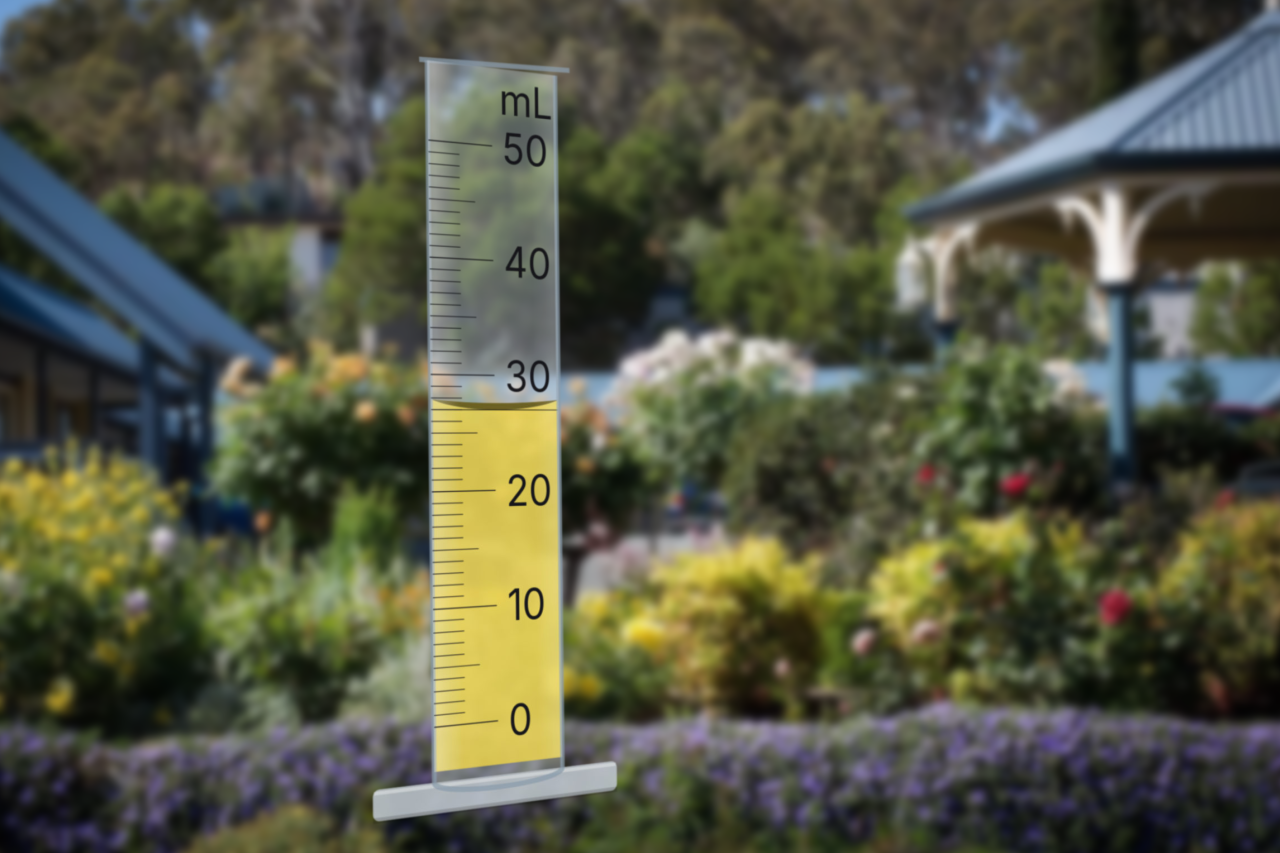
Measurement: 27 mL
